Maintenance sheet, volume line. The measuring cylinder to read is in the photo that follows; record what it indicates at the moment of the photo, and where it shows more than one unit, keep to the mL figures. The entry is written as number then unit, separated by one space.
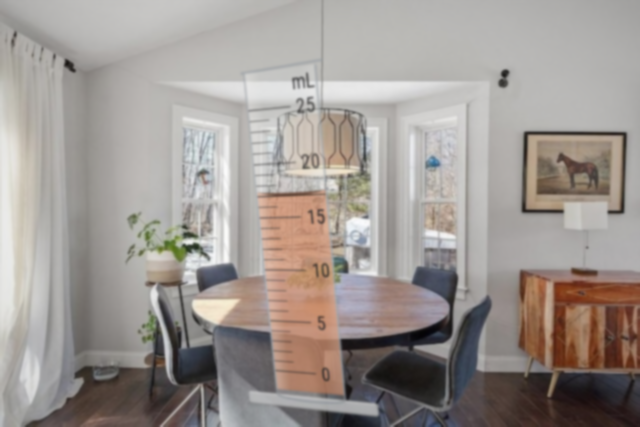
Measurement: 17 mL
